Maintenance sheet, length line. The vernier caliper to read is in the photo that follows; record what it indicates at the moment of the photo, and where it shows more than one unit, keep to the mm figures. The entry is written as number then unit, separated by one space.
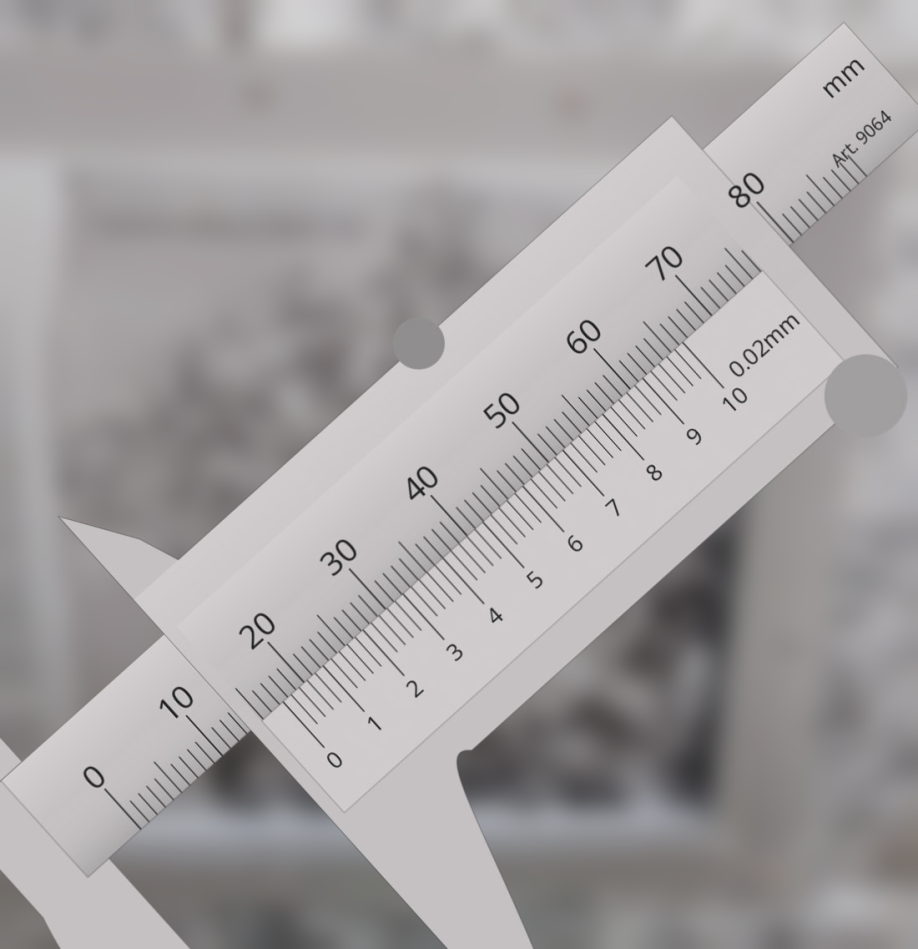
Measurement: 17.4 mm
